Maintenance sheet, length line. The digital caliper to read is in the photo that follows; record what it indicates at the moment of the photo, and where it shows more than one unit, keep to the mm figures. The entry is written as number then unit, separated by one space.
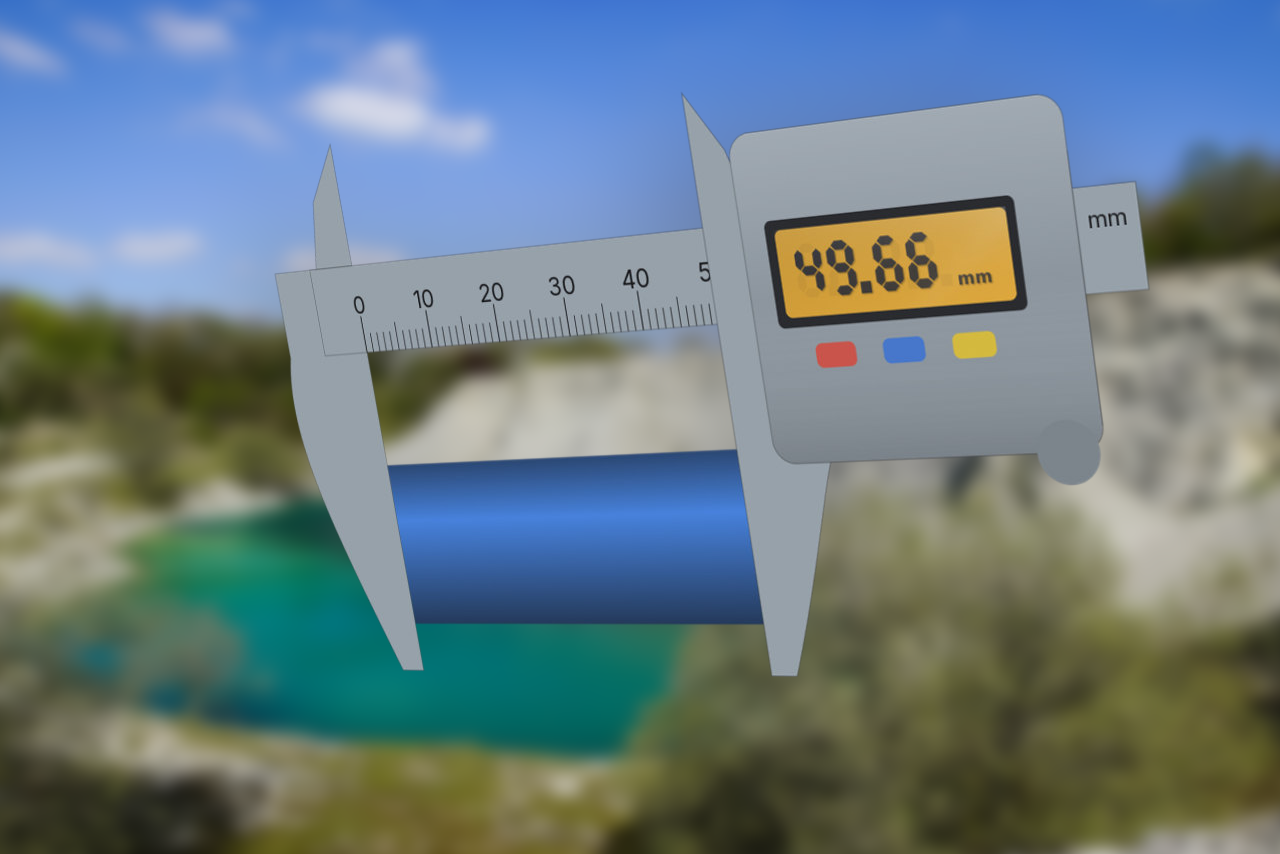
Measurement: 49.66 mm
